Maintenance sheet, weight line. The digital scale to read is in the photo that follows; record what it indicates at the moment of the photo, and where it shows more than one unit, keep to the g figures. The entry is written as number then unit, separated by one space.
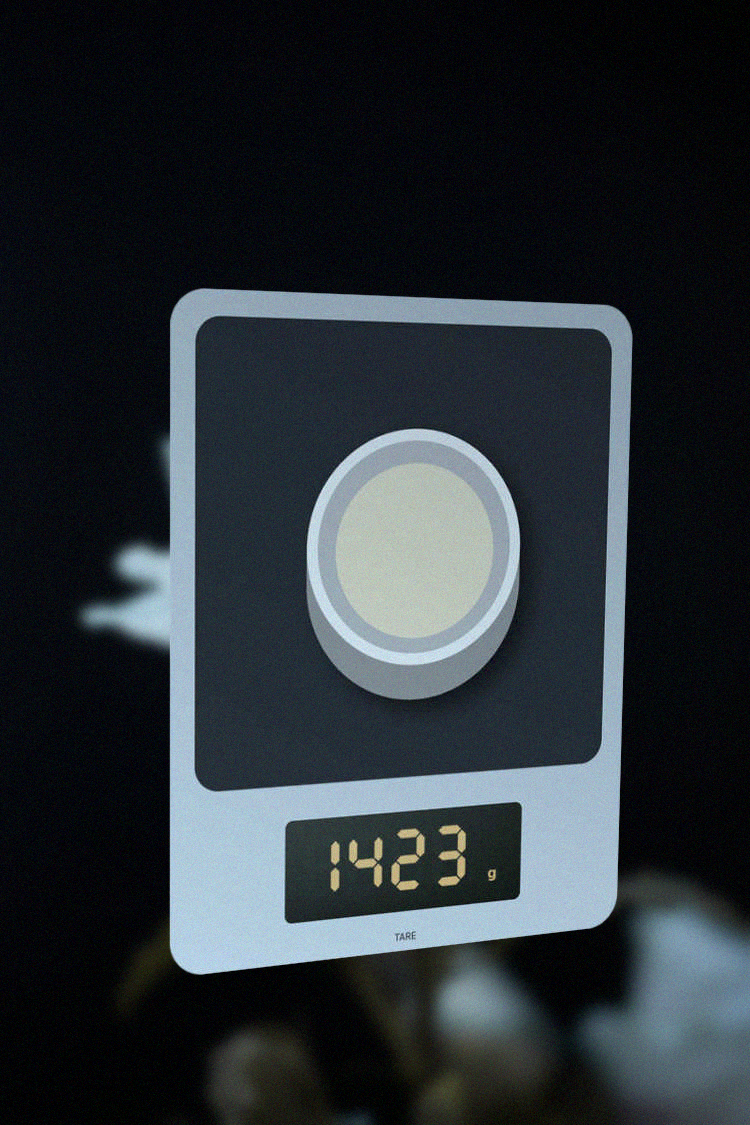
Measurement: 1423 g
